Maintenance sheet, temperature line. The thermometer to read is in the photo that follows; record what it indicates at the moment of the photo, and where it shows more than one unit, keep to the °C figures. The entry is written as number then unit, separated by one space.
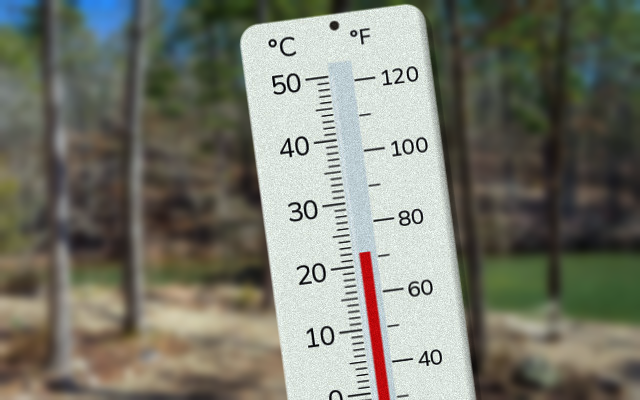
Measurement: 22 °C
